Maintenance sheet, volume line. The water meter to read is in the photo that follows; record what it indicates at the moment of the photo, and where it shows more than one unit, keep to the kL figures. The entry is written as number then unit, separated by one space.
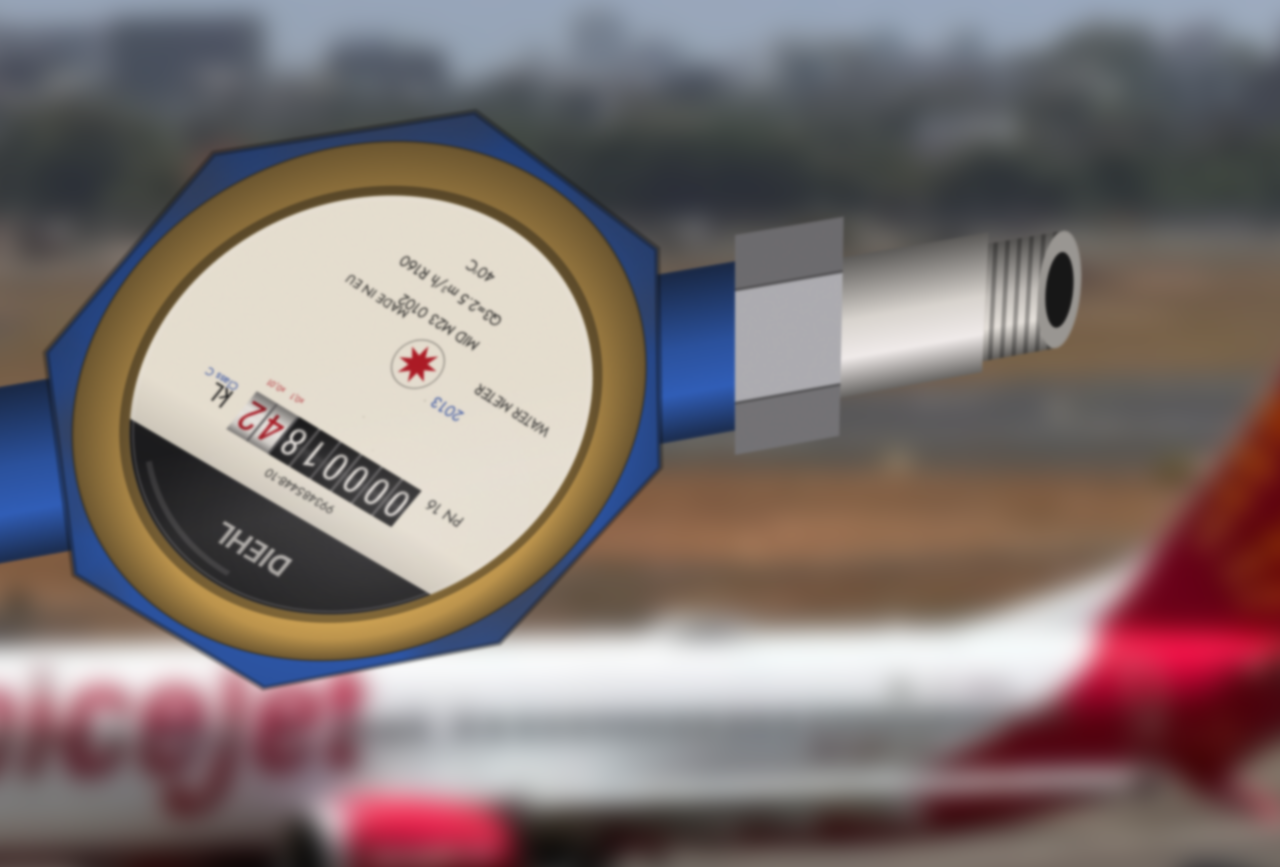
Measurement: 18.42 kL
